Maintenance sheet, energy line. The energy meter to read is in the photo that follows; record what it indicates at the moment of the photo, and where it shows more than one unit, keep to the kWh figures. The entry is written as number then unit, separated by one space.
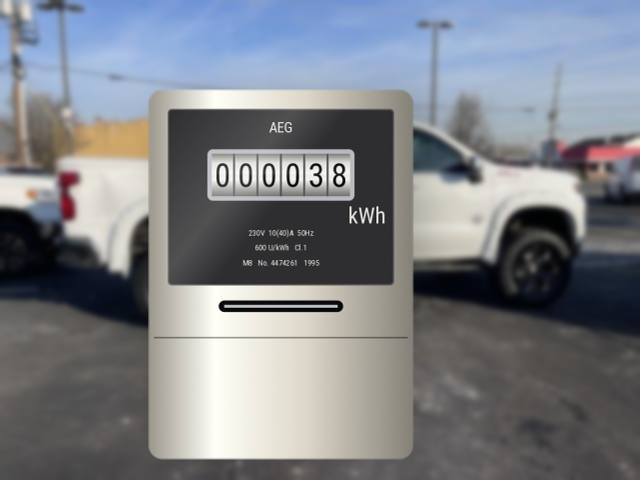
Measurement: 38 kWh
